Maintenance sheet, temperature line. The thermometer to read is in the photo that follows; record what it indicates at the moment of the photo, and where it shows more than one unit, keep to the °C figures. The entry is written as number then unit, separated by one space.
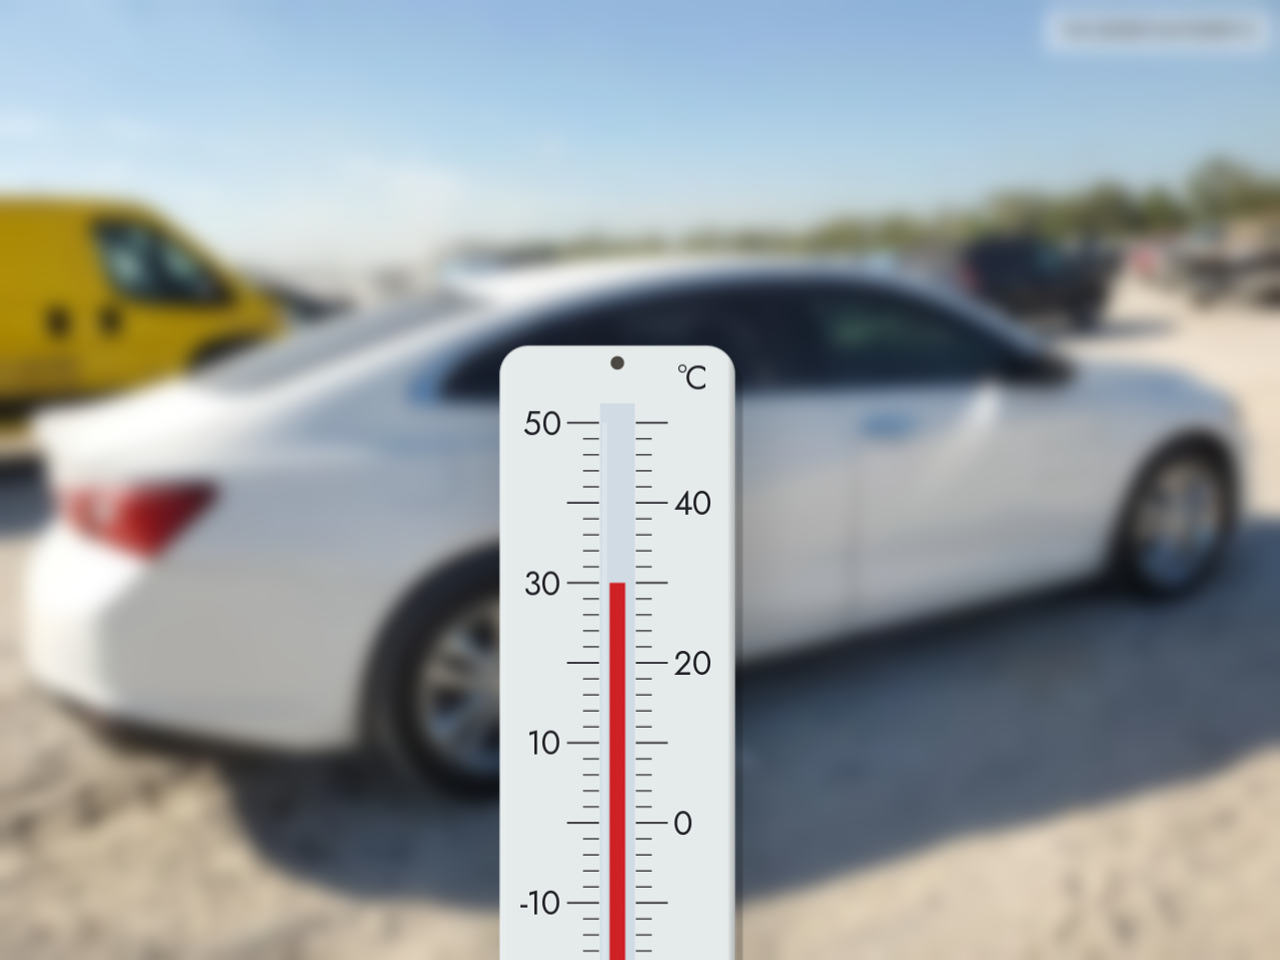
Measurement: 30 °C
